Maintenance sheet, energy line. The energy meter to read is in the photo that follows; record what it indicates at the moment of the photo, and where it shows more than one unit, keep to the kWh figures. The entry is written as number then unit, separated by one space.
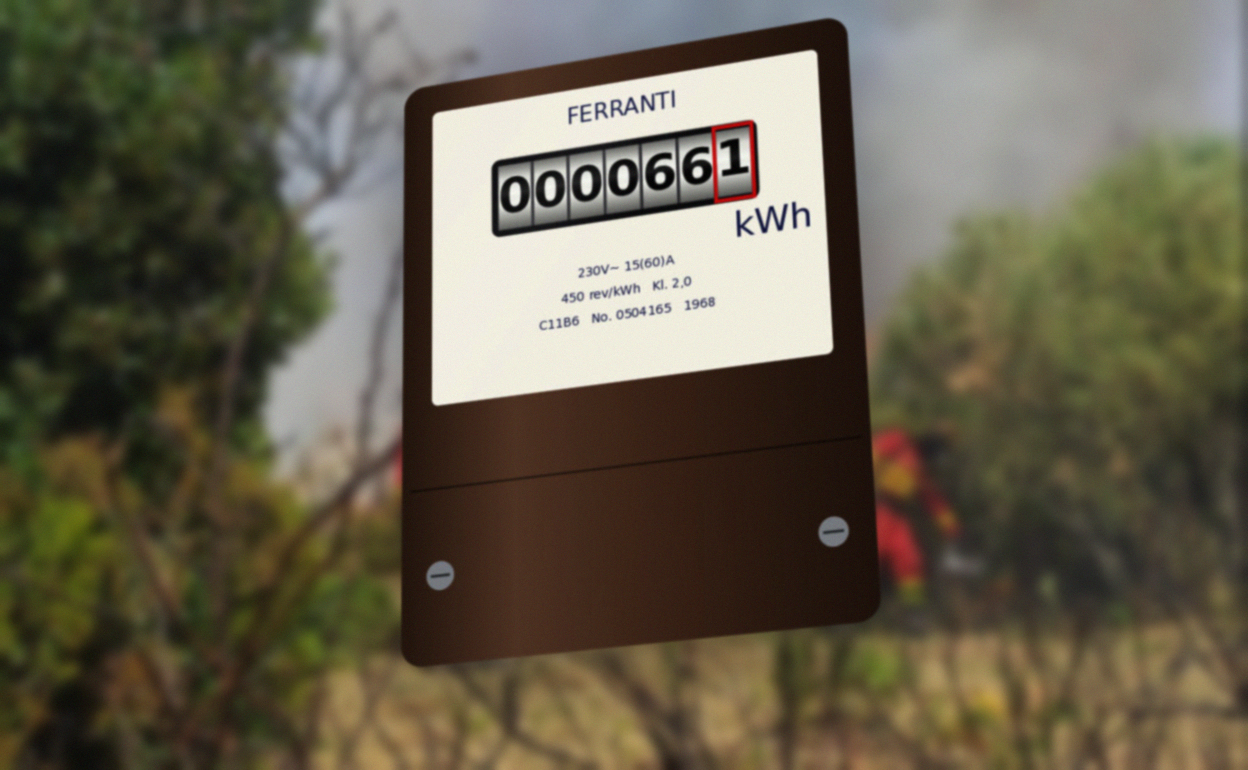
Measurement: 66.1 kWh
